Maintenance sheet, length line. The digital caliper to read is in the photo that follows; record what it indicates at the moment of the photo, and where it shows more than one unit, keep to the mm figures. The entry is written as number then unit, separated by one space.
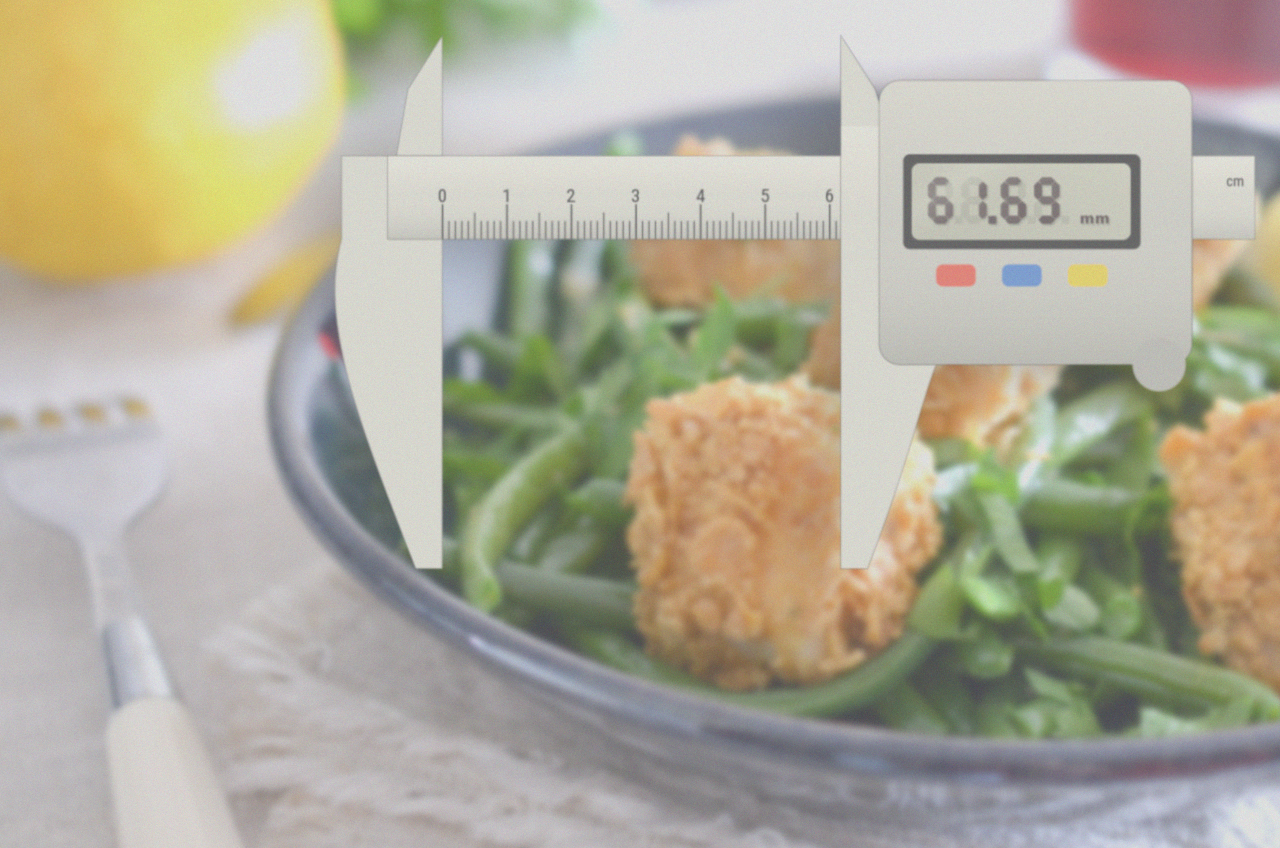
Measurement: 61.69 mm
